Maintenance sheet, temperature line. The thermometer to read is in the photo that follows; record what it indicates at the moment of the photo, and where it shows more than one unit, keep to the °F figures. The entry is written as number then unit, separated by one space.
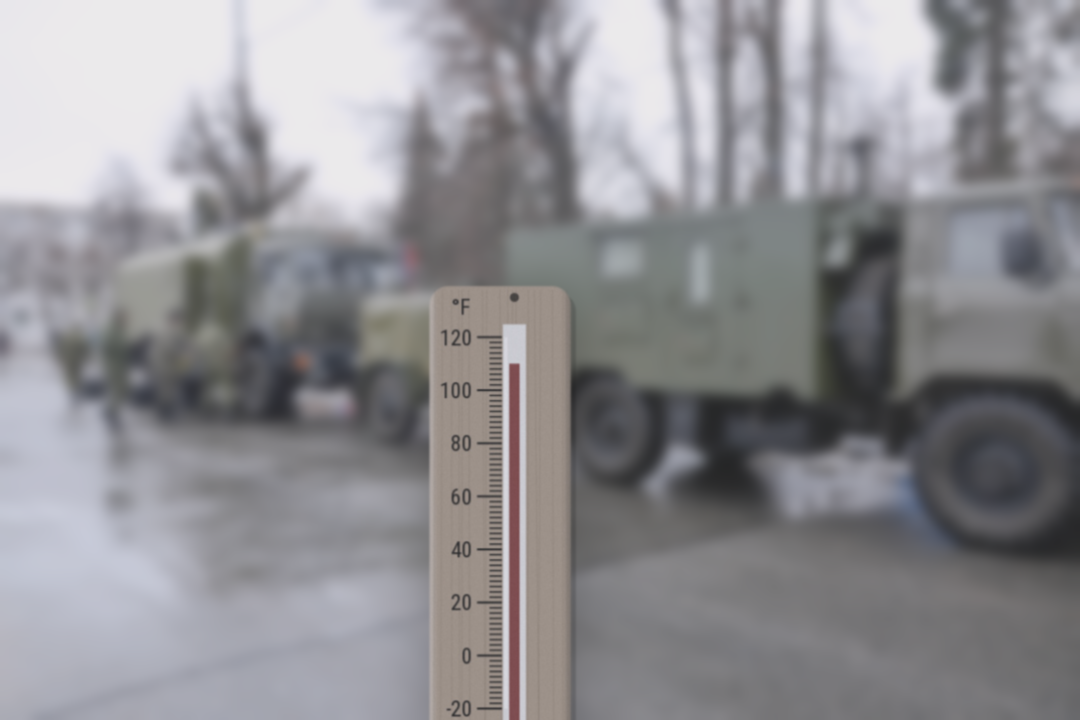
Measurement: 110 °F
